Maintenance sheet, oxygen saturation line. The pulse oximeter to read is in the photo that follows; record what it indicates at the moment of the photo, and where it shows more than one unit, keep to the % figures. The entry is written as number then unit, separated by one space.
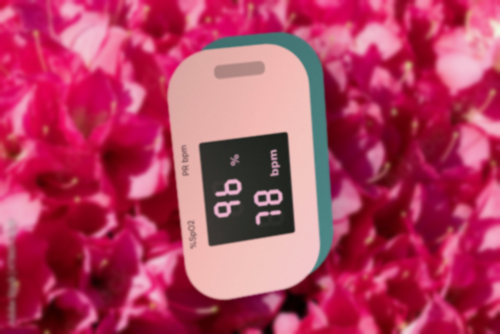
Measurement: 96 %
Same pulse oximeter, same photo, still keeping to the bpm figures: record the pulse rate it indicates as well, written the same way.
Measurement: 78 bpm
